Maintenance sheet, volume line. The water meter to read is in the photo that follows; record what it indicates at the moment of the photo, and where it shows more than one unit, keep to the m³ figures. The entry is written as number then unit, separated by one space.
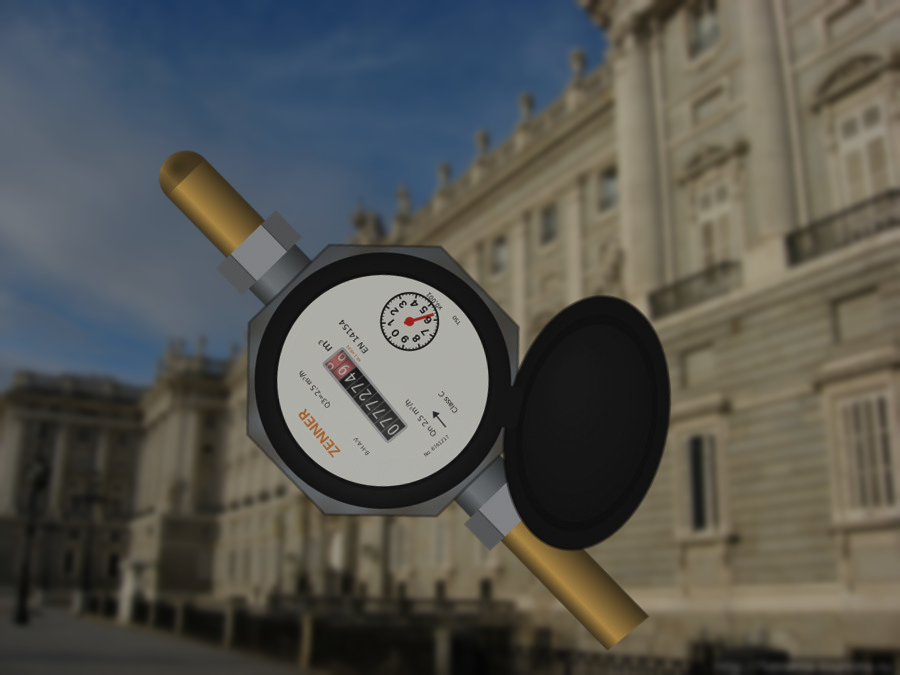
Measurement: 777274.985 m³
